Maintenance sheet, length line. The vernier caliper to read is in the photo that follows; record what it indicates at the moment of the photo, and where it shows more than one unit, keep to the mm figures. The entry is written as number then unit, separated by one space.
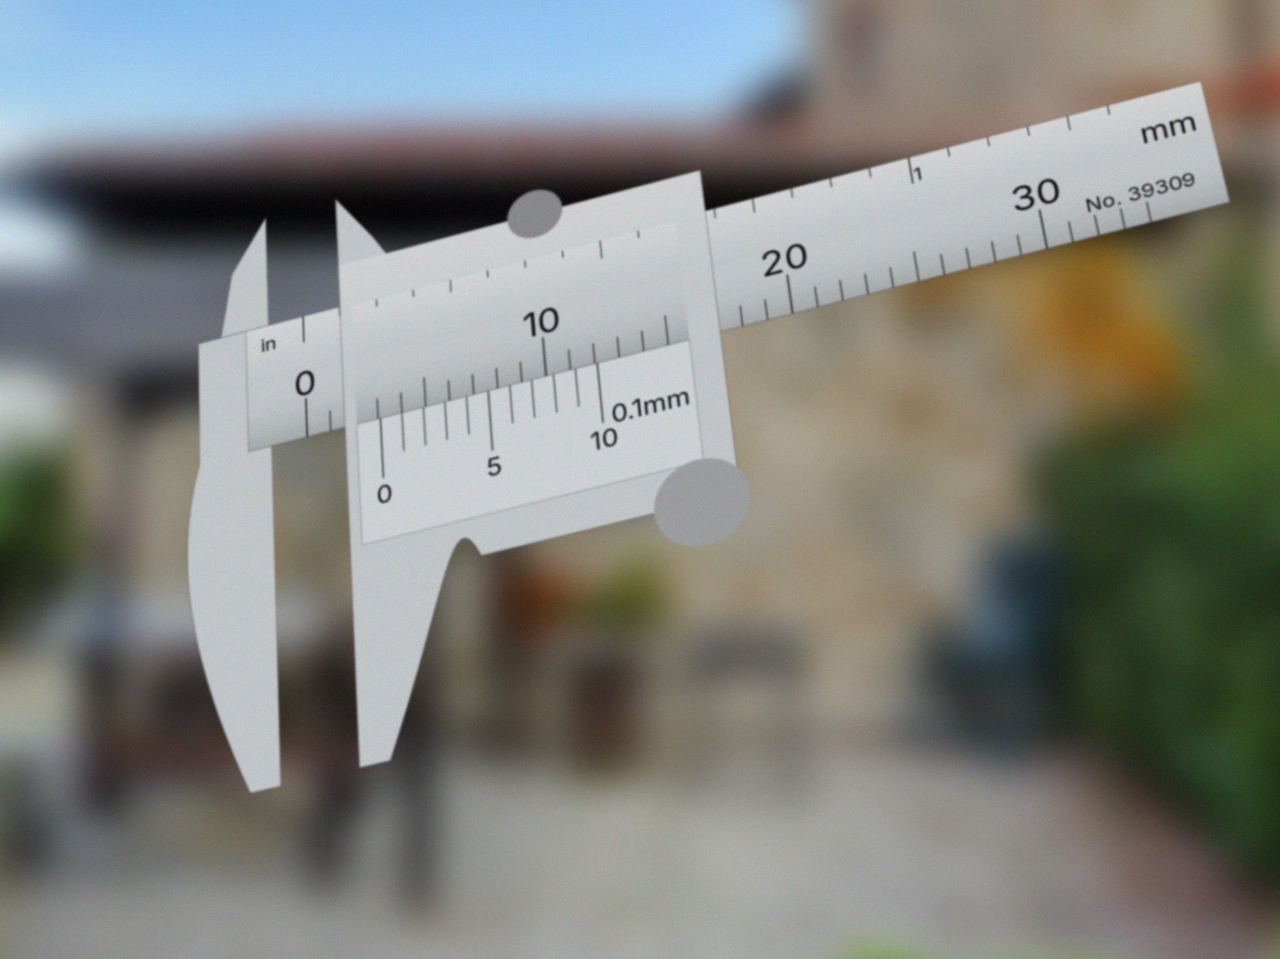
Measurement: 3.1 mm
